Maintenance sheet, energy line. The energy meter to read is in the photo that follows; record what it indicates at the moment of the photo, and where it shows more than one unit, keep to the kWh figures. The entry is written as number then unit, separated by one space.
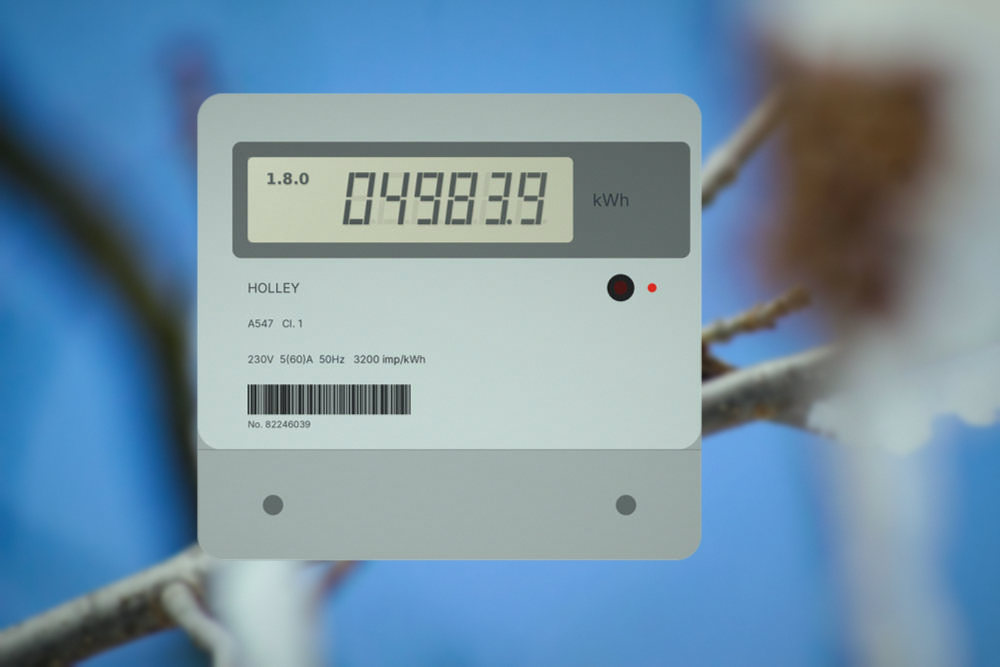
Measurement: 4983.9 kWh
